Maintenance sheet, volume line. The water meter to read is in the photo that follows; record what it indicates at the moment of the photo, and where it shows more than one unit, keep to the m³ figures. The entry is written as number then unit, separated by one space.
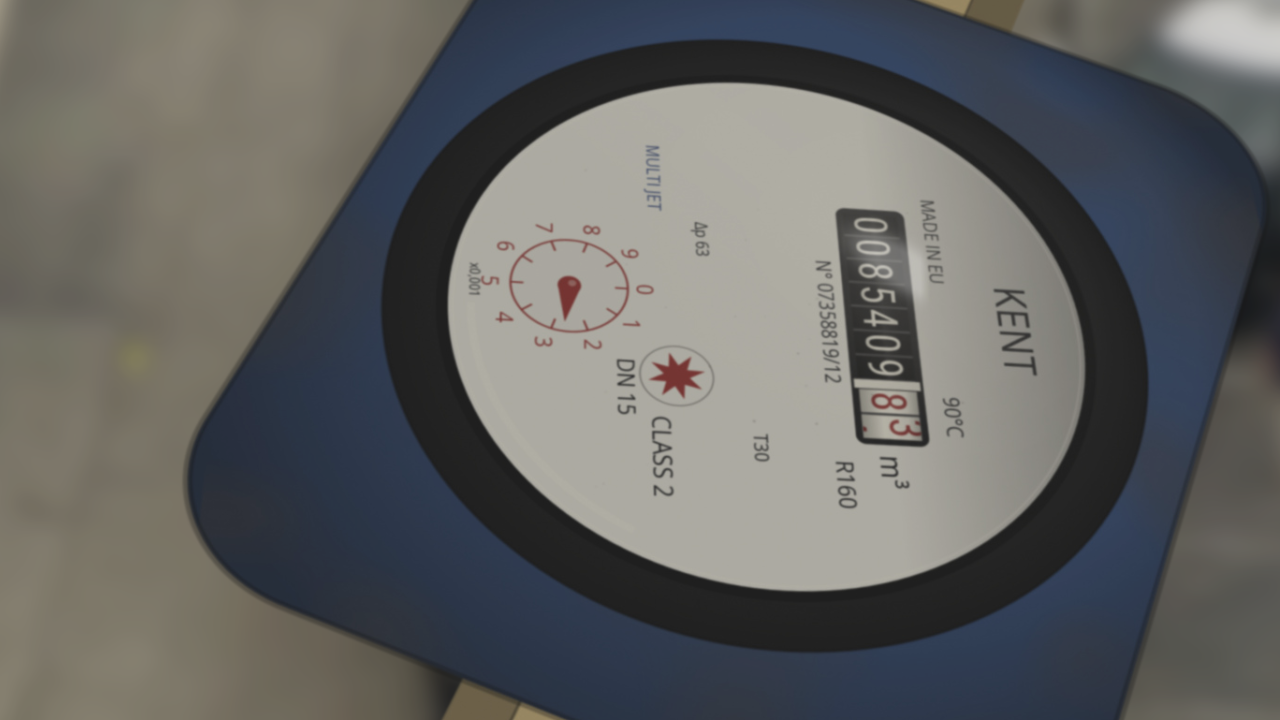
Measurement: 85409.832 m³
